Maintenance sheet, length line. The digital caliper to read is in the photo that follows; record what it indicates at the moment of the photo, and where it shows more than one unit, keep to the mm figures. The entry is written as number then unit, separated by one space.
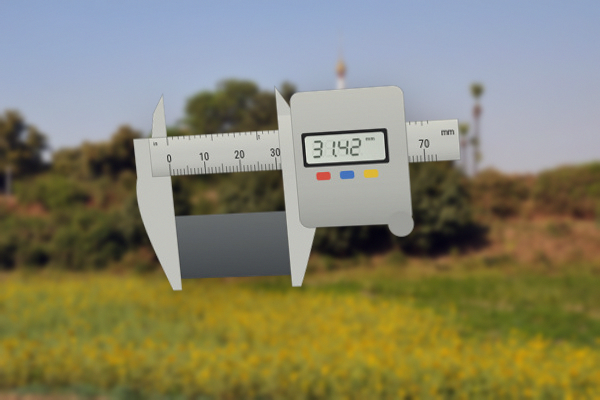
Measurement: 31.42 mm
